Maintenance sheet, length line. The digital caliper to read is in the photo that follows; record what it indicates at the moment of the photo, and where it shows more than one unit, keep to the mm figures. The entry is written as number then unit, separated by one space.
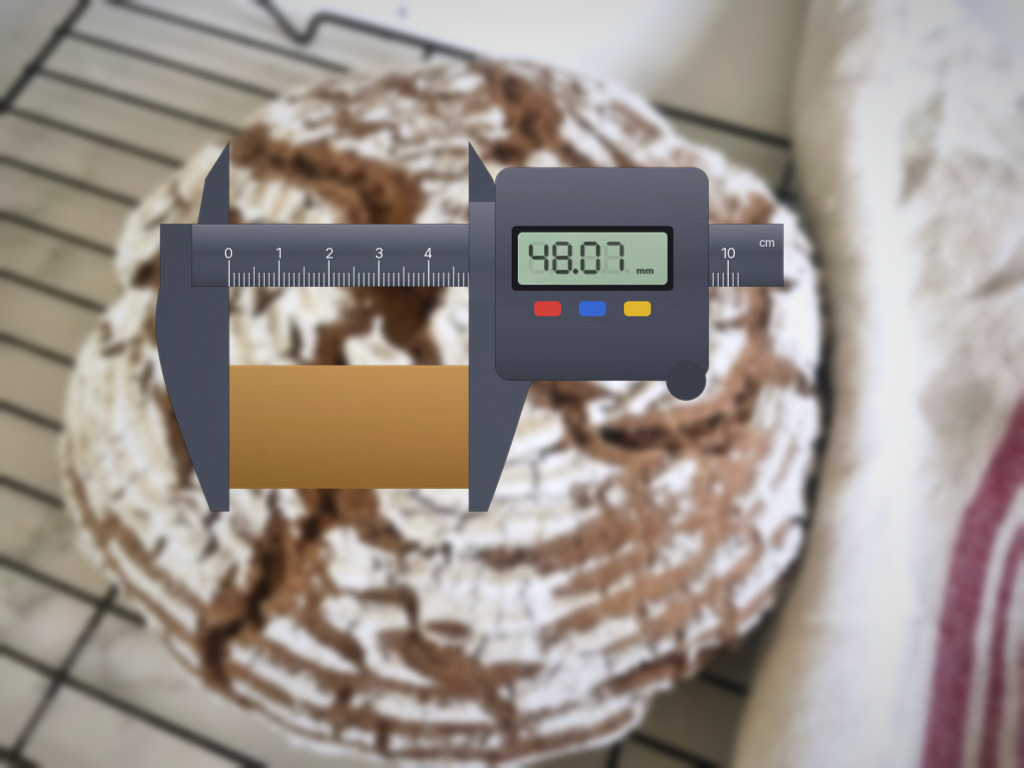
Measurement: 48.07 mm
